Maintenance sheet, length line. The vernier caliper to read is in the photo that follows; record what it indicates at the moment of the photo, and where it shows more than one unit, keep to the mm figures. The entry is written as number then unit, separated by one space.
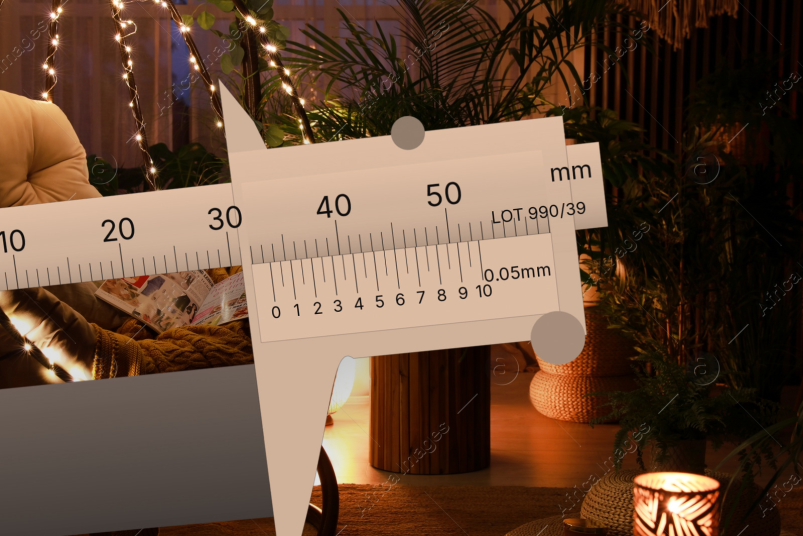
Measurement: 33.6 mm
